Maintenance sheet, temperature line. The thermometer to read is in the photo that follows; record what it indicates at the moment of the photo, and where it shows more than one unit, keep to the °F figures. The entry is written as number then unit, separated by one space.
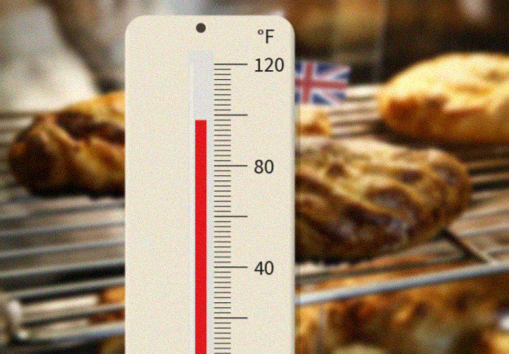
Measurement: 98 °F
